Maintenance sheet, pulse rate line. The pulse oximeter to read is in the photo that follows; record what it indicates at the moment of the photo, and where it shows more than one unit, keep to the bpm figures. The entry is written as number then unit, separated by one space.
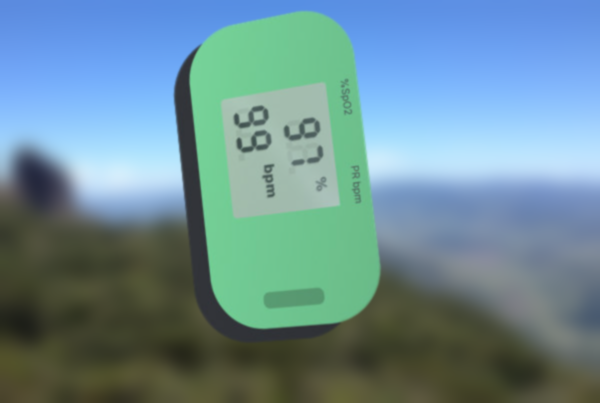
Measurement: 99 bpm
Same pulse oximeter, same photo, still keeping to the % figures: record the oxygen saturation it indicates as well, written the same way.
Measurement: 97 %
